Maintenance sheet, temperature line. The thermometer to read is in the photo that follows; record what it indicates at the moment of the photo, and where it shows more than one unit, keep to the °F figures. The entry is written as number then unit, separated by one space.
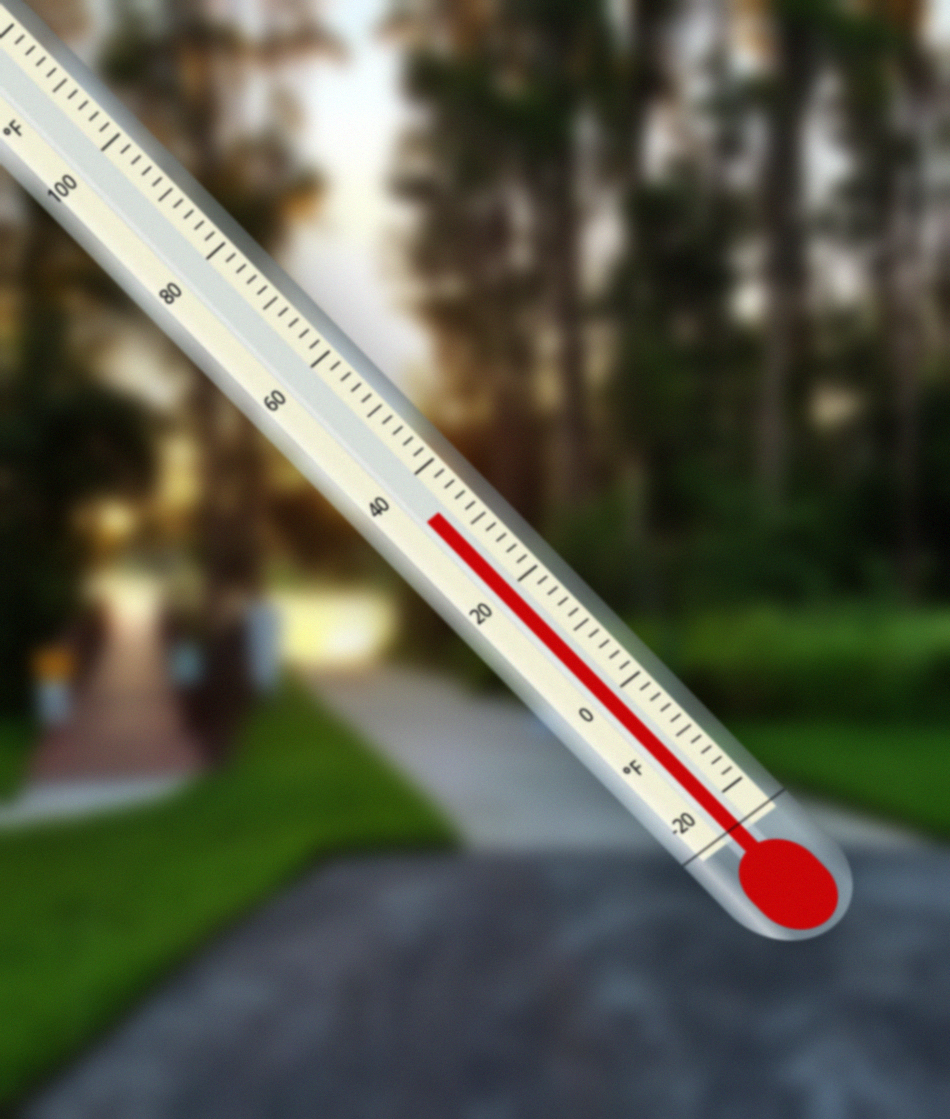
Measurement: 34 °F
